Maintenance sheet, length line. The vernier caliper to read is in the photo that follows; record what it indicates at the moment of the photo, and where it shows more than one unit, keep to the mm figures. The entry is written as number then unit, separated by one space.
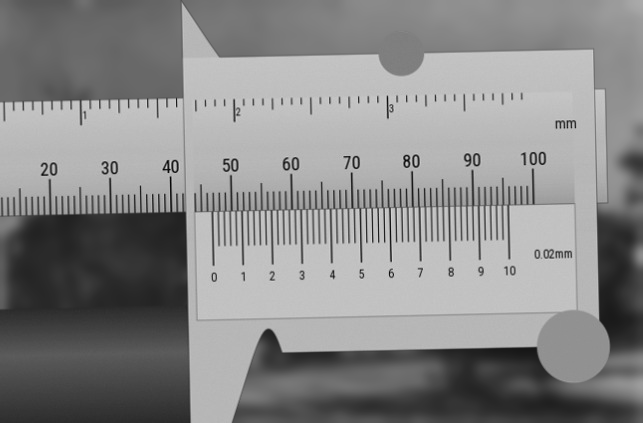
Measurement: 46.8 mm
